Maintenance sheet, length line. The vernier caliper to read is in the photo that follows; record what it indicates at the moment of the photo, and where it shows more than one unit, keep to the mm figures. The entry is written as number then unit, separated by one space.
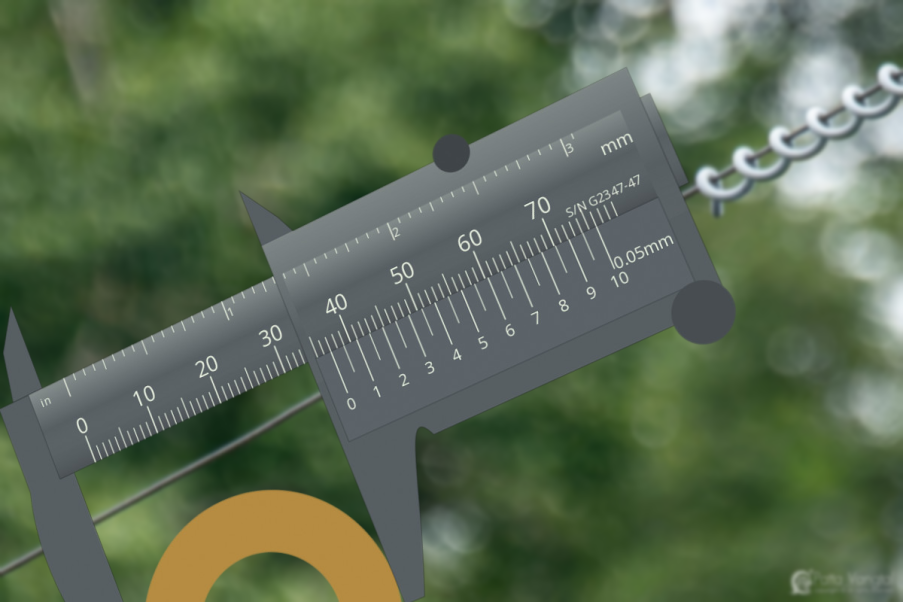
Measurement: 37.0 mm
